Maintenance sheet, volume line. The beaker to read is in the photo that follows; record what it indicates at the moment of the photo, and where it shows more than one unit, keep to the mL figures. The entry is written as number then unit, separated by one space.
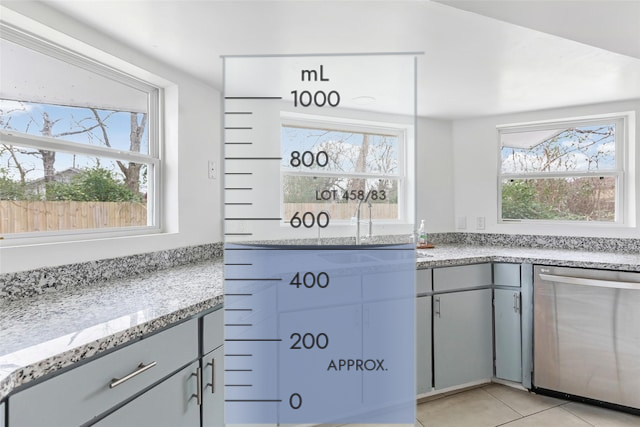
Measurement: 500 mL
